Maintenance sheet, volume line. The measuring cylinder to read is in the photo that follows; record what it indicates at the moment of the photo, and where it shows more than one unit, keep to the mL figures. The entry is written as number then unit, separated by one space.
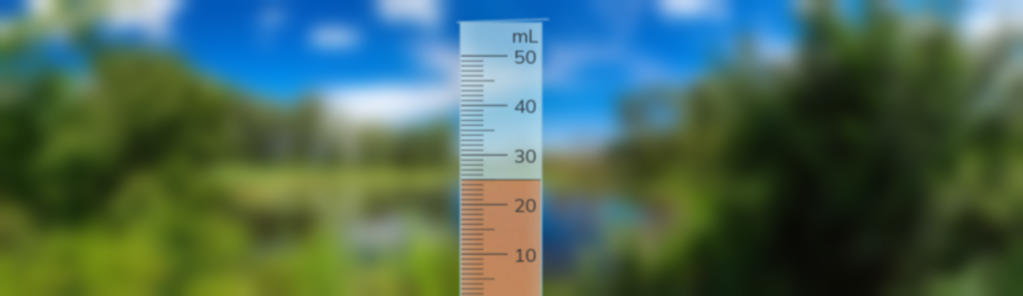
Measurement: 25 mL
